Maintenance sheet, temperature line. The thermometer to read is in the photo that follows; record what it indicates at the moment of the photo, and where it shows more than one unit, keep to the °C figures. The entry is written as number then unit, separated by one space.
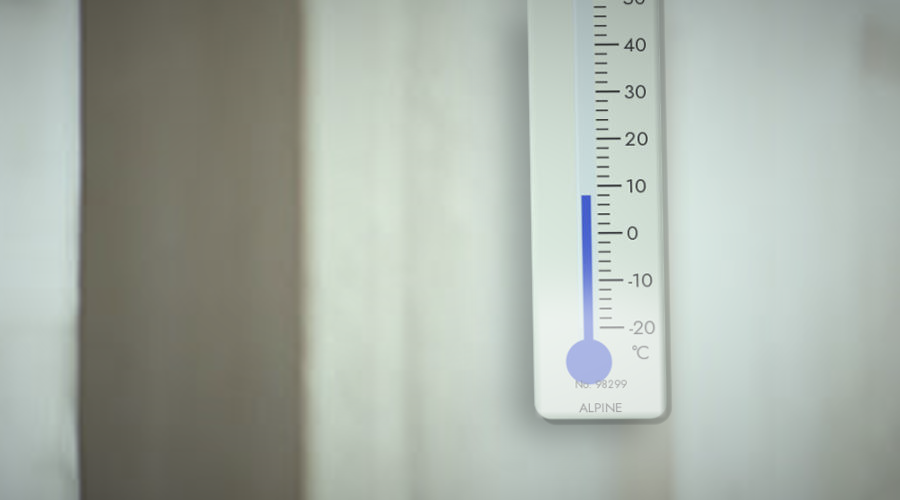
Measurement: 8 °C
